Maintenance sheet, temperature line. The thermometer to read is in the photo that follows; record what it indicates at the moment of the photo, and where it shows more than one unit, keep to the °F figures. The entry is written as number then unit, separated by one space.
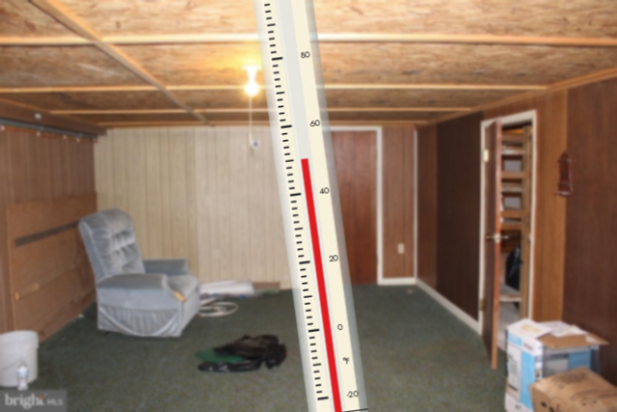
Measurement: 50 °F
